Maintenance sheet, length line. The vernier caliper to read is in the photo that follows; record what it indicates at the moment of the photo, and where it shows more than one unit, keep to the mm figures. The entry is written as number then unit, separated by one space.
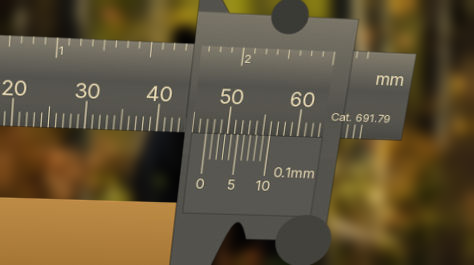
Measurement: 47.0 mm
